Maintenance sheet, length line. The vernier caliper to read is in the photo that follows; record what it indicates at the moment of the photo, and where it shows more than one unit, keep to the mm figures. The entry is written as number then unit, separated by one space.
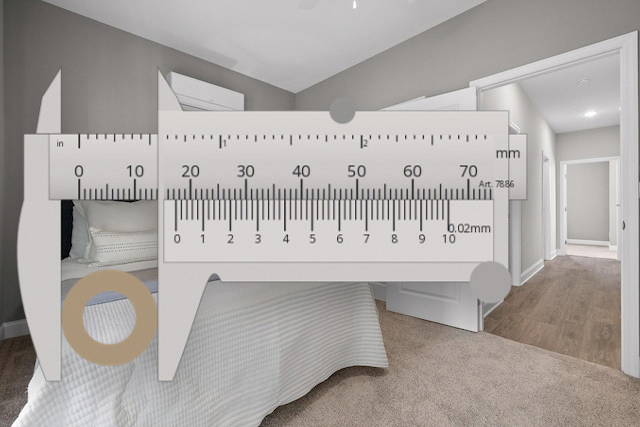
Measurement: 17.4 mm
